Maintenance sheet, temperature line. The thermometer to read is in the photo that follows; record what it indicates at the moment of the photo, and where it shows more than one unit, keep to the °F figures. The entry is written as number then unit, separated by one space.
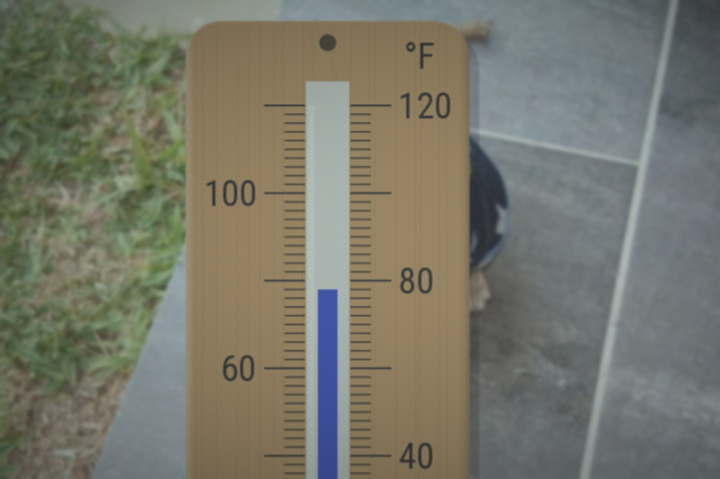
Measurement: 78 °F
